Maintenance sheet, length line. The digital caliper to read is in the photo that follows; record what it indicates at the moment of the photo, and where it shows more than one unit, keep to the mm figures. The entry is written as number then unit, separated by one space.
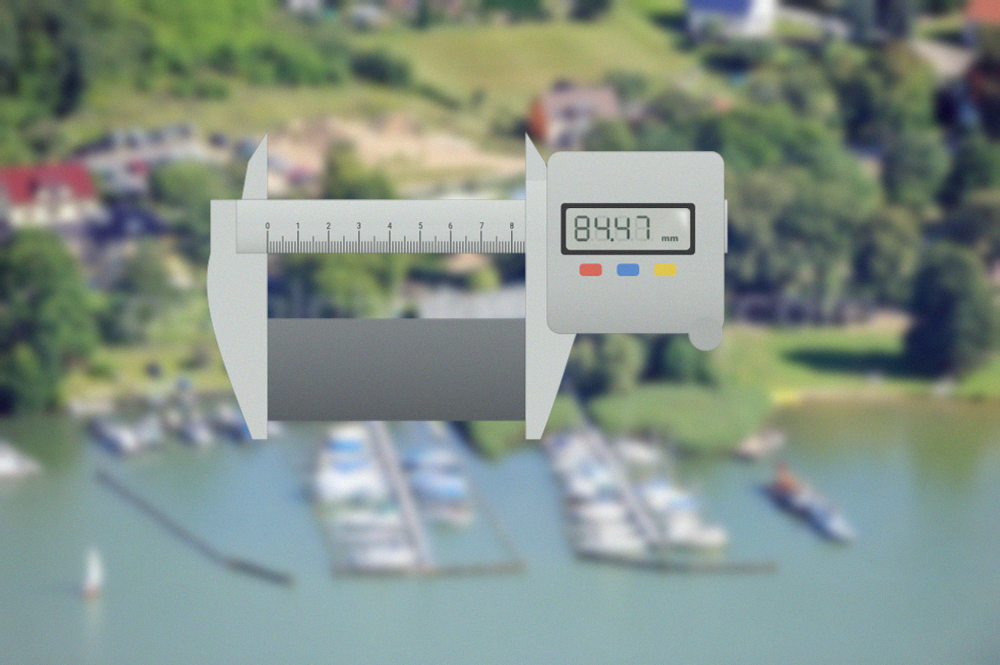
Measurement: 84.47 mm
